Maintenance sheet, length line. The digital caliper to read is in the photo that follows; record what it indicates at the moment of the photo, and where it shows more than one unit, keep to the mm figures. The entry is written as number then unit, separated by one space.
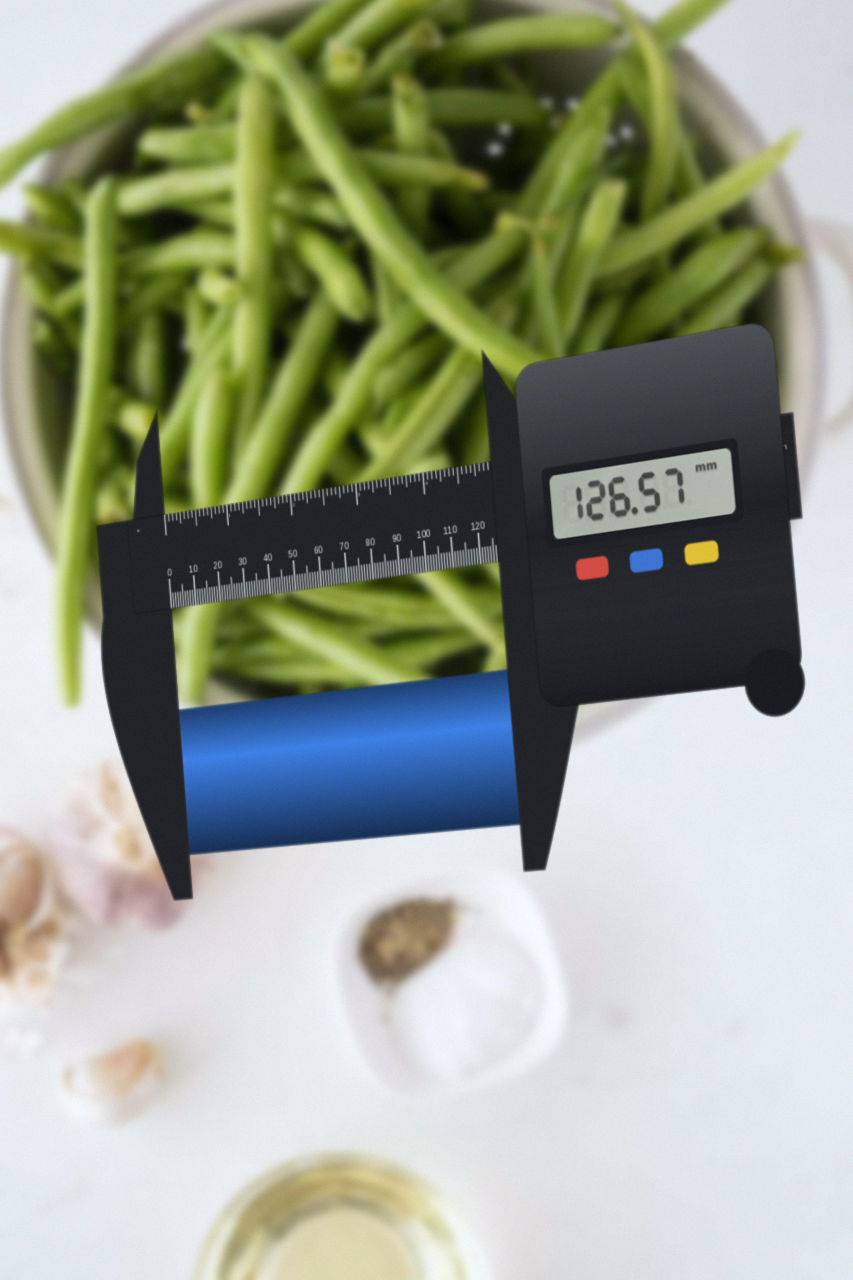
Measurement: 126.57 mm
